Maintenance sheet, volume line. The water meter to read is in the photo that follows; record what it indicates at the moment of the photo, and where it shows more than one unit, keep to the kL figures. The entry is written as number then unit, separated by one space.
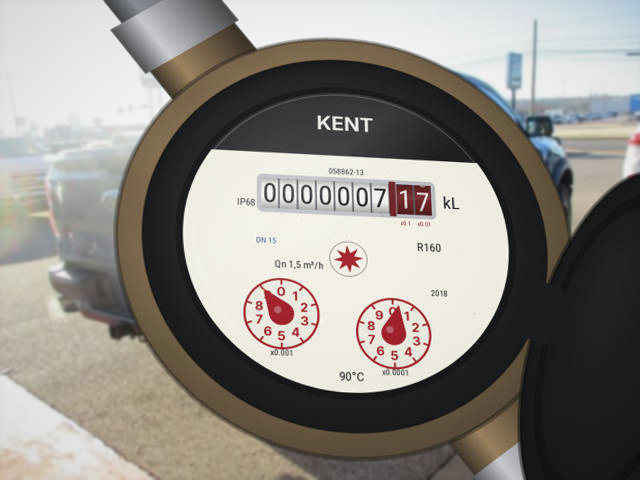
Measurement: 7.1690 kL
